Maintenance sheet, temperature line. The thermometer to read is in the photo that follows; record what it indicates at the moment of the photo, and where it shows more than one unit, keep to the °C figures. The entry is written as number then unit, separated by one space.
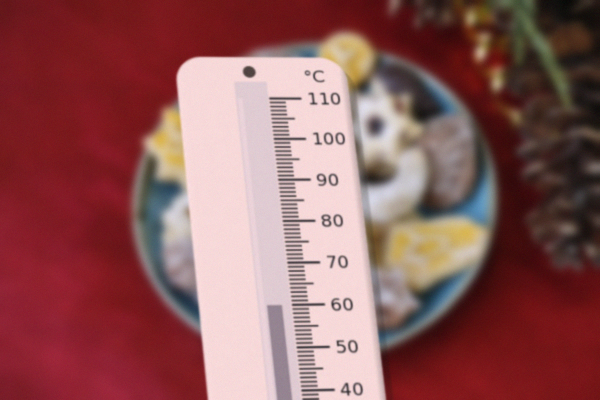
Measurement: 60 °C
